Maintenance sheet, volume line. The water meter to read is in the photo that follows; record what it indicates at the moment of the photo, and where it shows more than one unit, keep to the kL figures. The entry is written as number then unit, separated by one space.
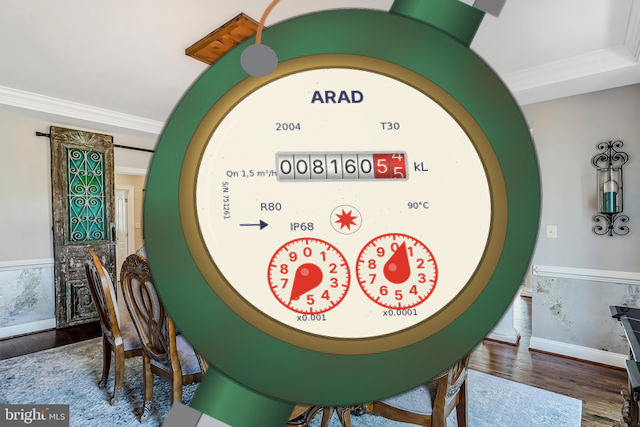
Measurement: 8160.5460 kL
